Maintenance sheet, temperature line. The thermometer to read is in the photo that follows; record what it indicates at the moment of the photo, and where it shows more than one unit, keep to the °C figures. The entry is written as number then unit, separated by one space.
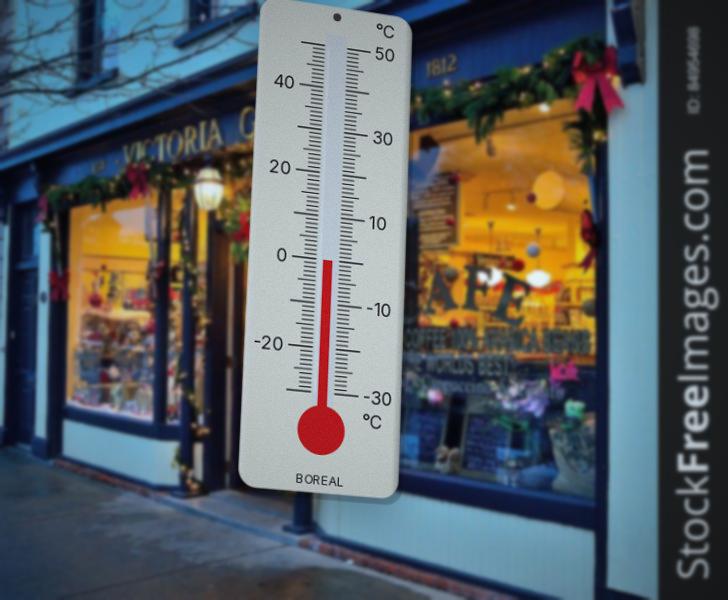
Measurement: 0 °C
